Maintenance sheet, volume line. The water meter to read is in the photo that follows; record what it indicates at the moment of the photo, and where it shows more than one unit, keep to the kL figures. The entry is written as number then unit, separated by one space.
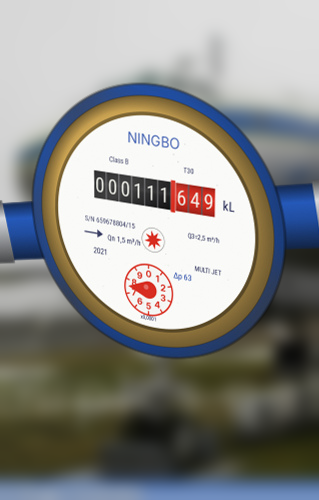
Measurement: 111.6497 kL
